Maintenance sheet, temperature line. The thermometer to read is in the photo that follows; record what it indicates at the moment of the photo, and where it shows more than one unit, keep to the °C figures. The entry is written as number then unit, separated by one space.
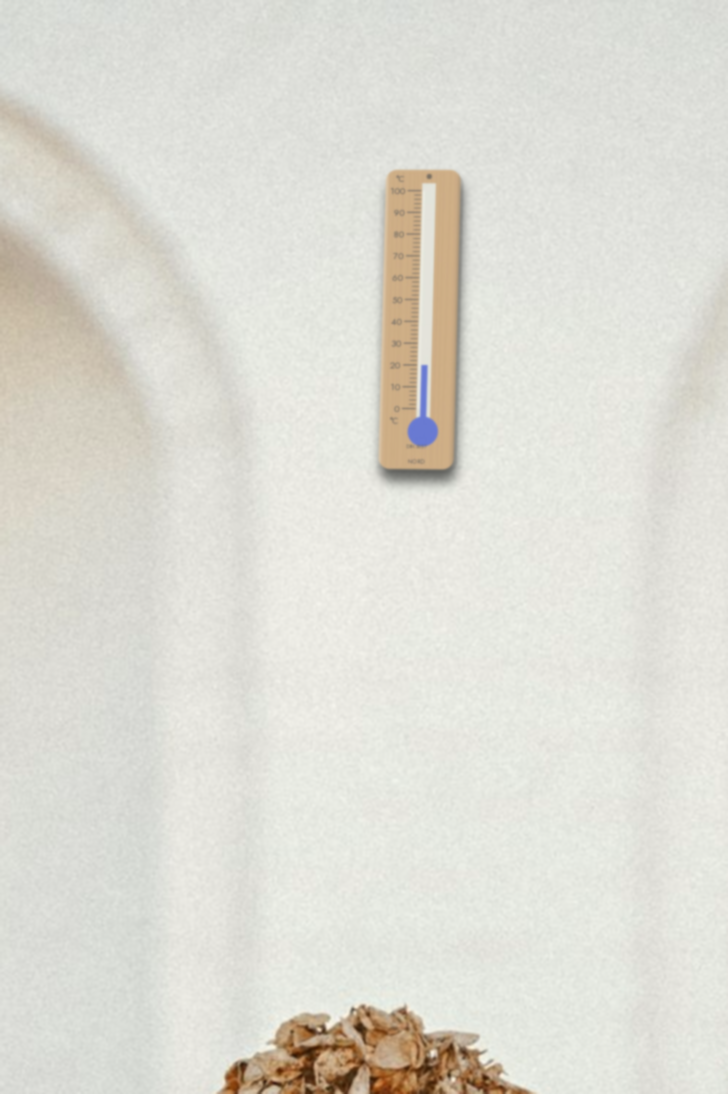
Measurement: 20 °C
